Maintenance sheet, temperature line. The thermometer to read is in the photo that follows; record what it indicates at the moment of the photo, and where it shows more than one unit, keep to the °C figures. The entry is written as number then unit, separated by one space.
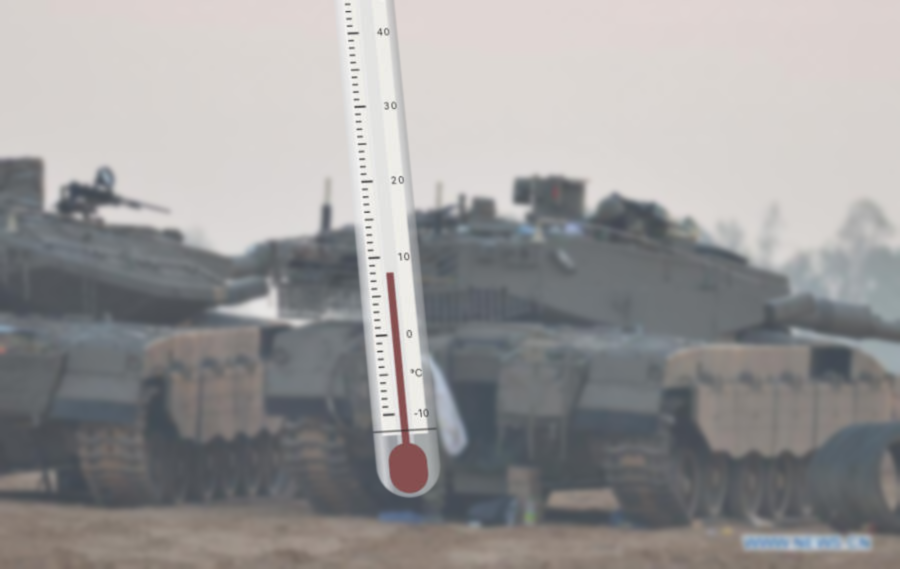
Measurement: 8 °C
